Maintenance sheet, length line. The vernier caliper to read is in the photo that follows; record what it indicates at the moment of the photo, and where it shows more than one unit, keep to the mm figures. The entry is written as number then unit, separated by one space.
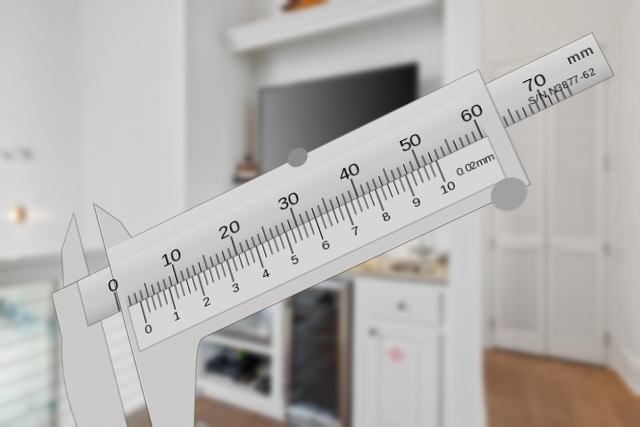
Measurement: 3.6 mm
